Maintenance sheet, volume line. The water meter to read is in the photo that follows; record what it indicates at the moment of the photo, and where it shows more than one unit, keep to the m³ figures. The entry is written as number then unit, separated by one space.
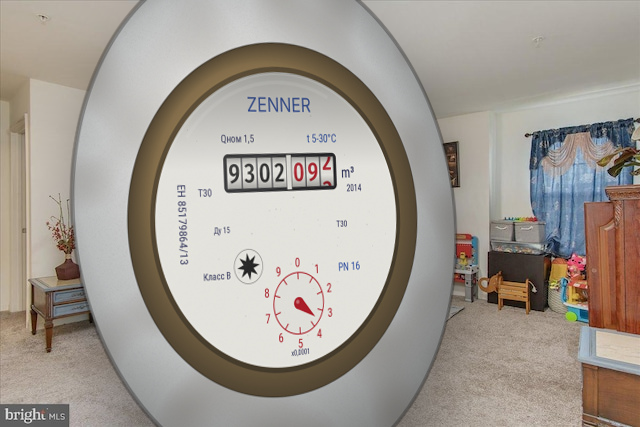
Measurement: 9302.0923 m³
